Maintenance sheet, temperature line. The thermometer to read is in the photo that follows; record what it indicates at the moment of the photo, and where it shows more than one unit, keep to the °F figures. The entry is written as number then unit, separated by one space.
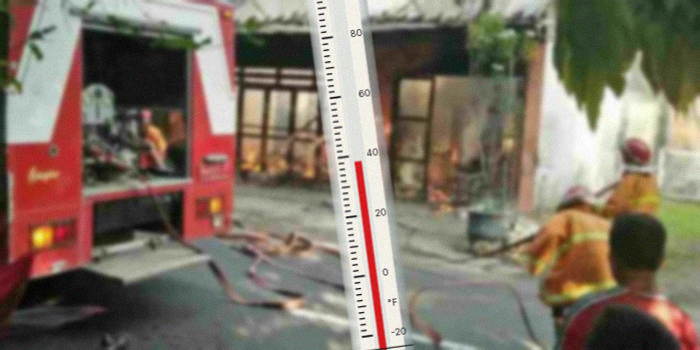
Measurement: 38 °F
